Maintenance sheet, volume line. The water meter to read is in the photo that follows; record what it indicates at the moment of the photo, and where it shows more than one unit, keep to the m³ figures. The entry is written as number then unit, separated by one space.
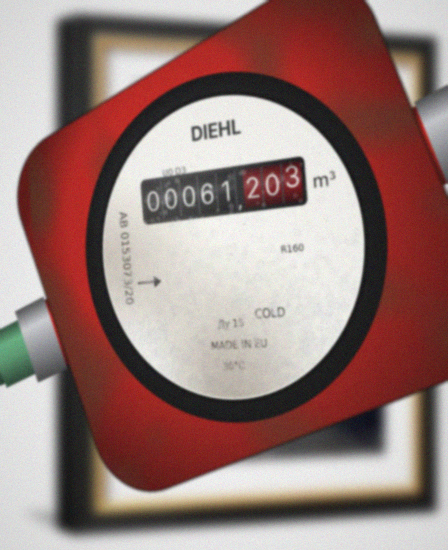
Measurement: 61.203 m³
